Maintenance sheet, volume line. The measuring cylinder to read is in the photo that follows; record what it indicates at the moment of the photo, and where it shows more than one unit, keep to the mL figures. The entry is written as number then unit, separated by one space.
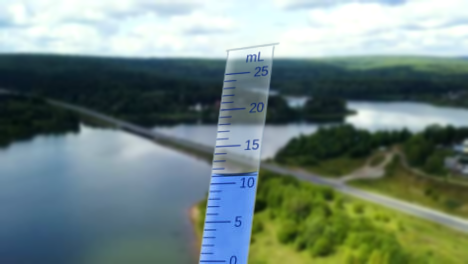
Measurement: 11 mL
